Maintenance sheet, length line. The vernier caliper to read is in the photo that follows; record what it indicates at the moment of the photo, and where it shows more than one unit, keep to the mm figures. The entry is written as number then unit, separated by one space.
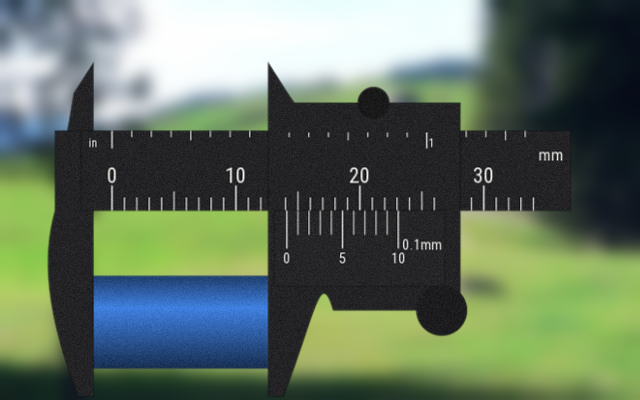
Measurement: 14.1 mm
